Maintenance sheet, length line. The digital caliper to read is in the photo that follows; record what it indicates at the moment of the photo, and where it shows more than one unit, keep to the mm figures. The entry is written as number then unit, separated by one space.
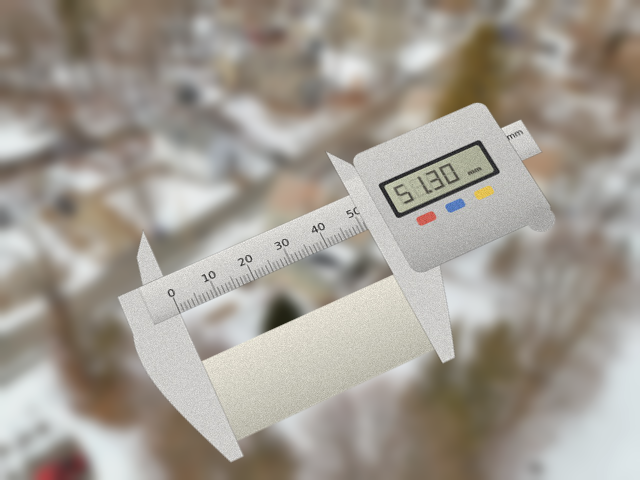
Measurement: 51.30 mm
